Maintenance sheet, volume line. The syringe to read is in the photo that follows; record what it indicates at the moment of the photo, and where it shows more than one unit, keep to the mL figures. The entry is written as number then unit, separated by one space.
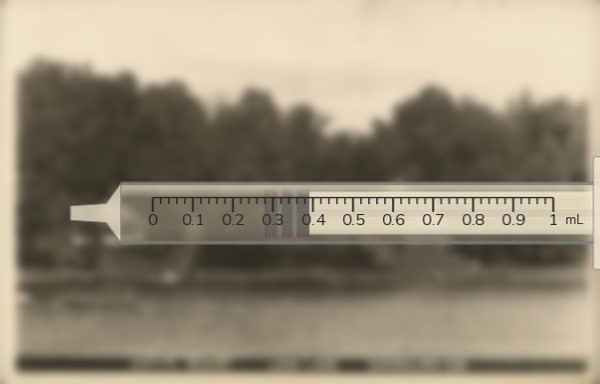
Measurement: 0.28 mL
